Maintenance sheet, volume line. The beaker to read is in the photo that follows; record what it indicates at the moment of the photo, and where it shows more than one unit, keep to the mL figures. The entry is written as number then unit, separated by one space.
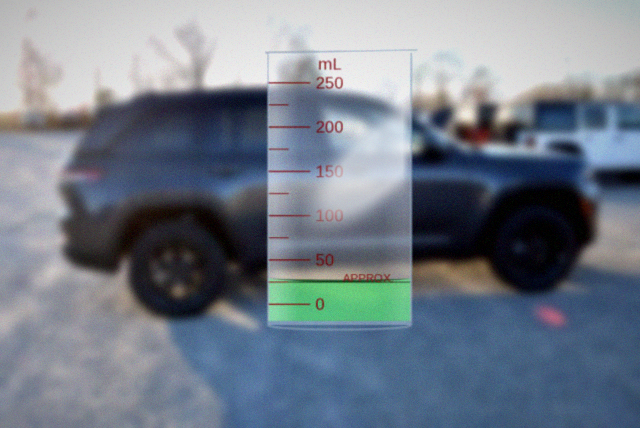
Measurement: 25 mL
